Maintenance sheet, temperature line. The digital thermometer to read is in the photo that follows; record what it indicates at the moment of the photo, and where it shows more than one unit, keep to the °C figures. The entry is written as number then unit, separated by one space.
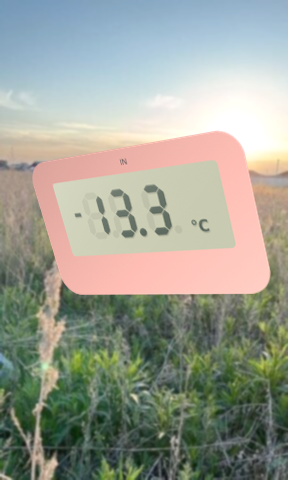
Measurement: -13.3 °C
